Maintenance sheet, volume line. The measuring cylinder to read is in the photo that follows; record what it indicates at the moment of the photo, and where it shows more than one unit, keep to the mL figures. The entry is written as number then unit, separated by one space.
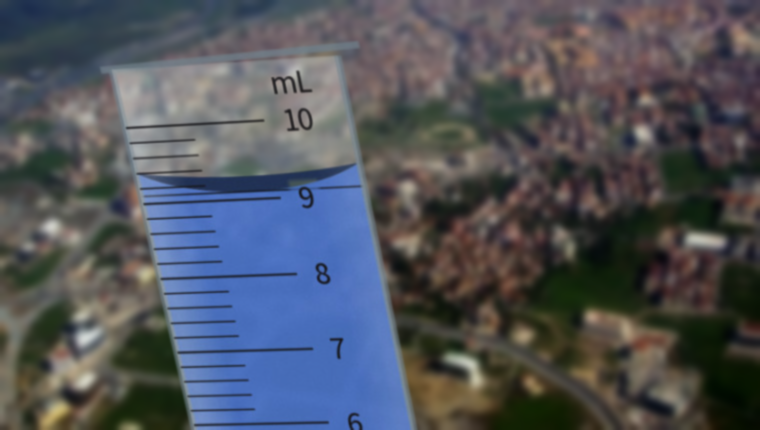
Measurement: 9.1 mL
